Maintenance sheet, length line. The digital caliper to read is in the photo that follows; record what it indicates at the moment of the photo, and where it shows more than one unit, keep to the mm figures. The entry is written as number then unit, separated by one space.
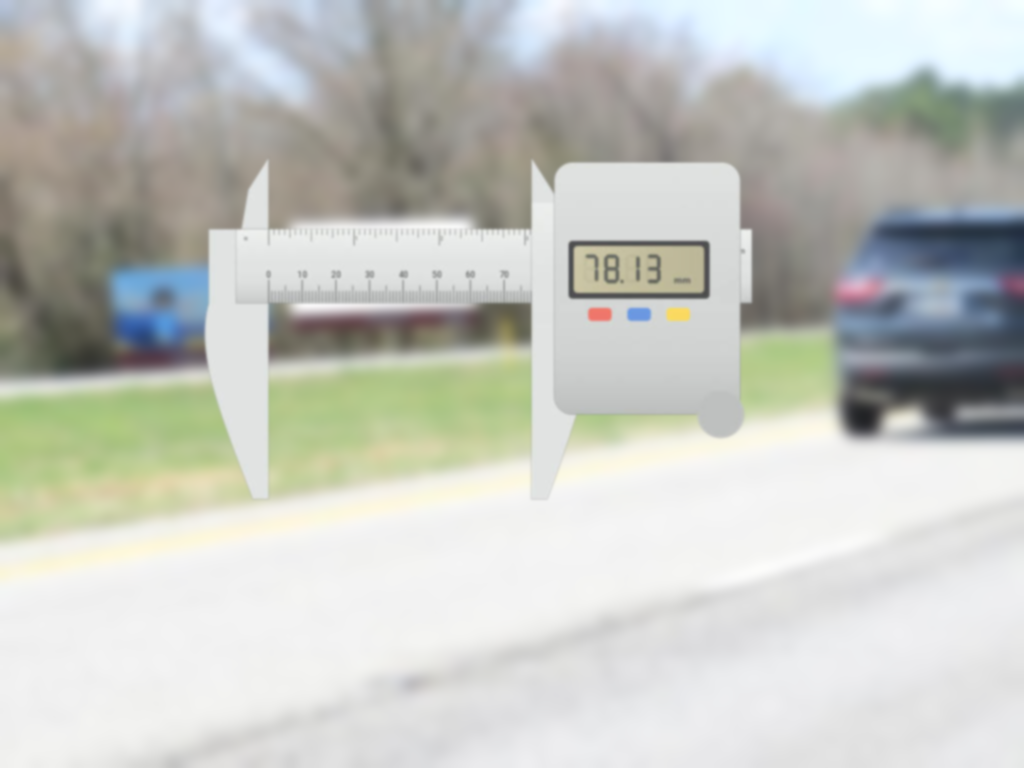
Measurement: 78.13 mm
